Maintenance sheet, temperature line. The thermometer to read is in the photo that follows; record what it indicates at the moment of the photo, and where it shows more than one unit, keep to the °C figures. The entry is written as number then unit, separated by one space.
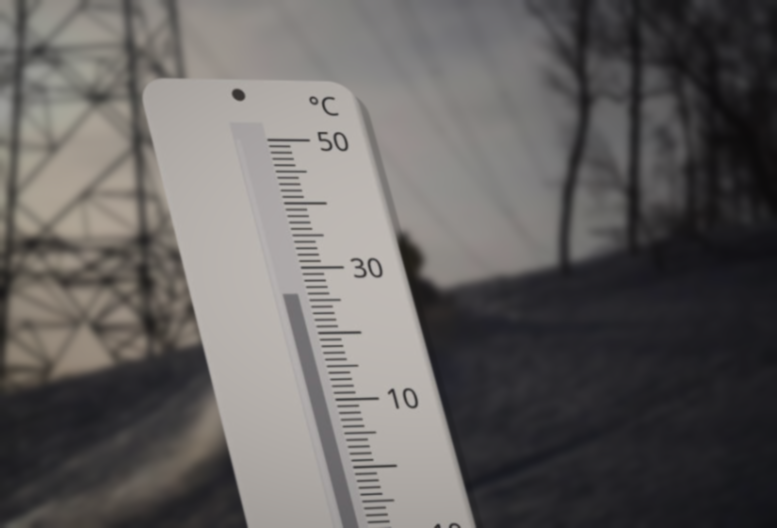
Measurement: 26 °C
